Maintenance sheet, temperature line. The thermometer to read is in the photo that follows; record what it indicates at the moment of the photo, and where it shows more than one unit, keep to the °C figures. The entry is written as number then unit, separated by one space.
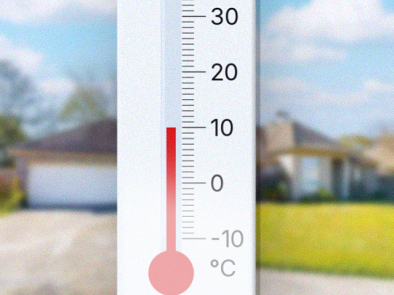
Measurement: 10 °C
